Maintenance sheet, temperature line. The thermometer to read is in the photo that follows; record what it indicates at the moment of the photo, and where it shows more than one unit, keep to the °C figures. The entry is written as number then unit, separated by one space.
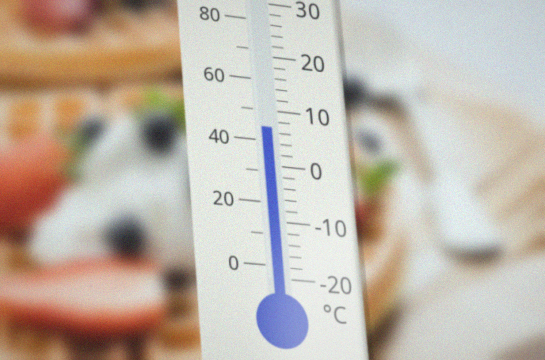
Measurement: 7 °C
